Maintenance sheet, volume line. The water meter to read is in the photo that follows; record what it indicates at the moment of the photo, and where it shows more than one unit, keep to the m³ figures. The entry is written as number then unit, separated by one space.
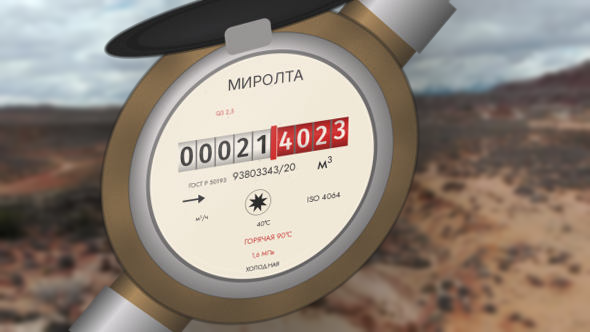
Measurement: 21.4023 m³
